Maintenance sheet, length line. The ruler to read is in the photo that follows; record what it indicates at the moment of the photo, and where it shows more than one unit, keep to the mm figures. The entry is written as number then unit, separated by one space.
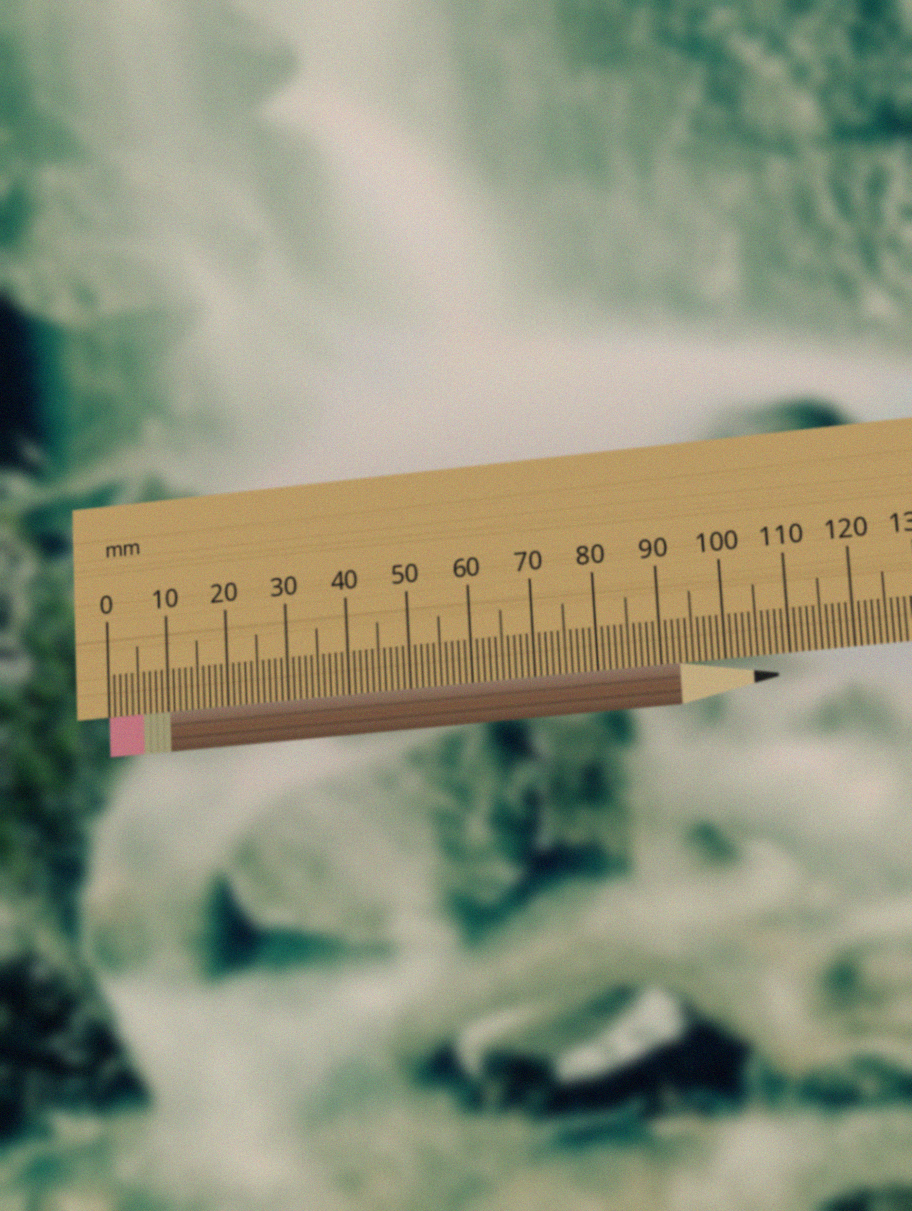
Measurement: 108 mm
